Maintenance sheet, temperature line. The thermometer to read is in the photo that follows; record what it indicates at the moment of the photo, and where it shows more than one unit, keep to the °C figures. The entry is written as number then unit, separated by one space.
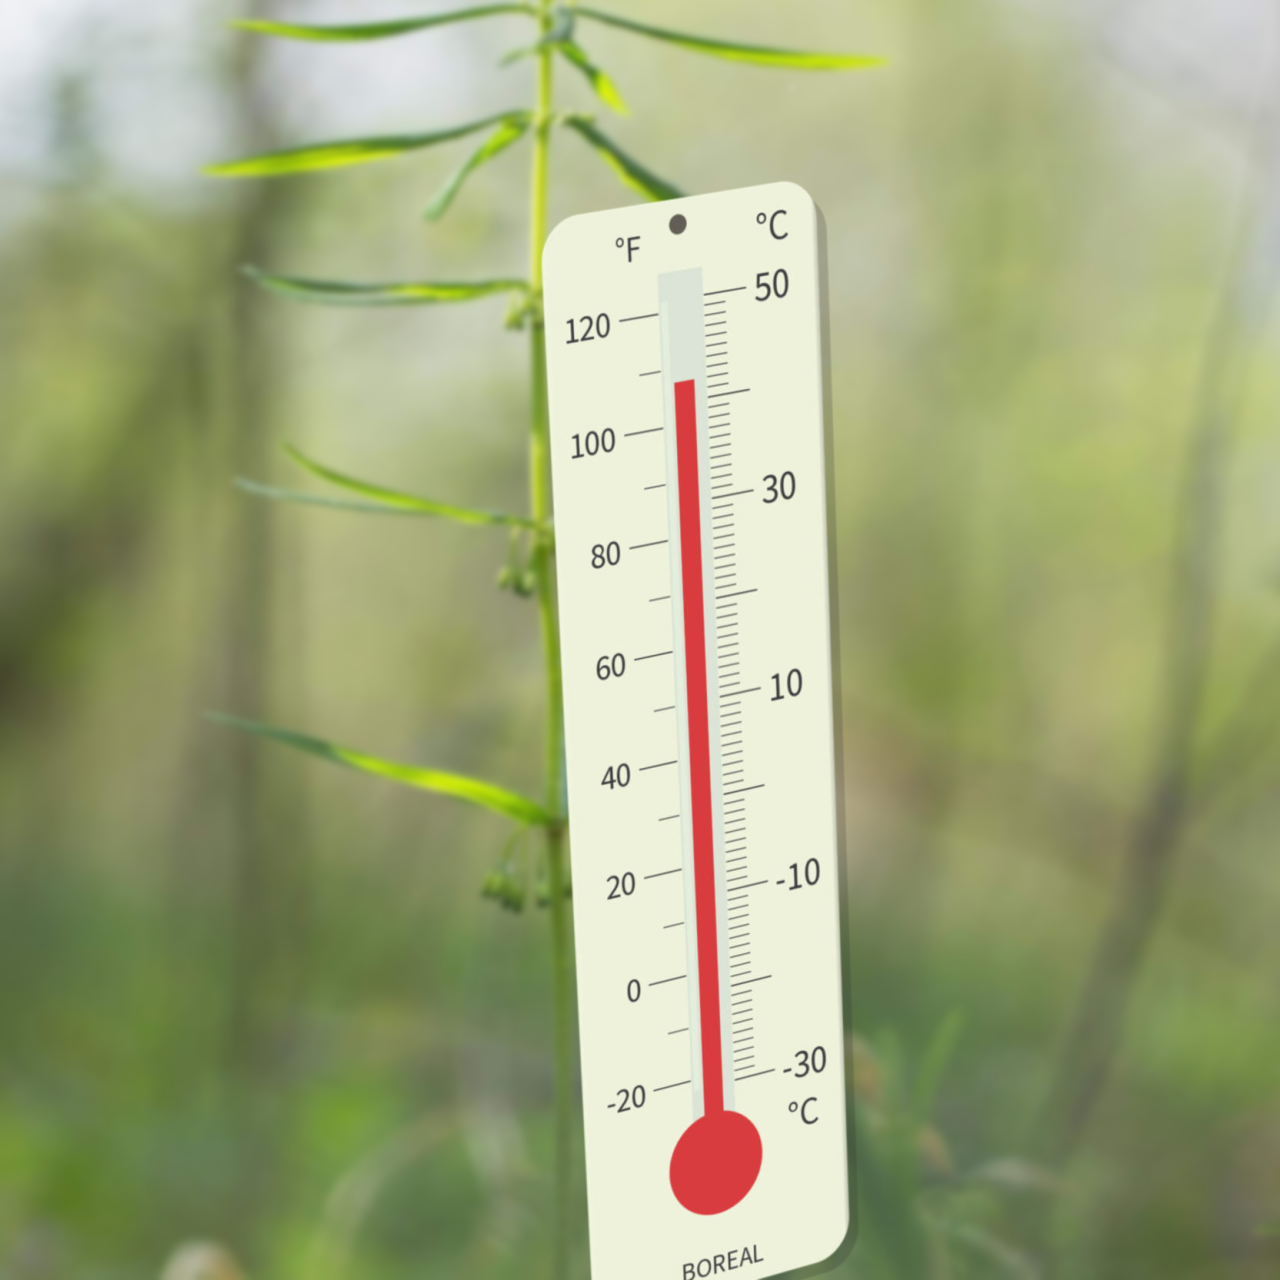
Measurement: 42 °C
